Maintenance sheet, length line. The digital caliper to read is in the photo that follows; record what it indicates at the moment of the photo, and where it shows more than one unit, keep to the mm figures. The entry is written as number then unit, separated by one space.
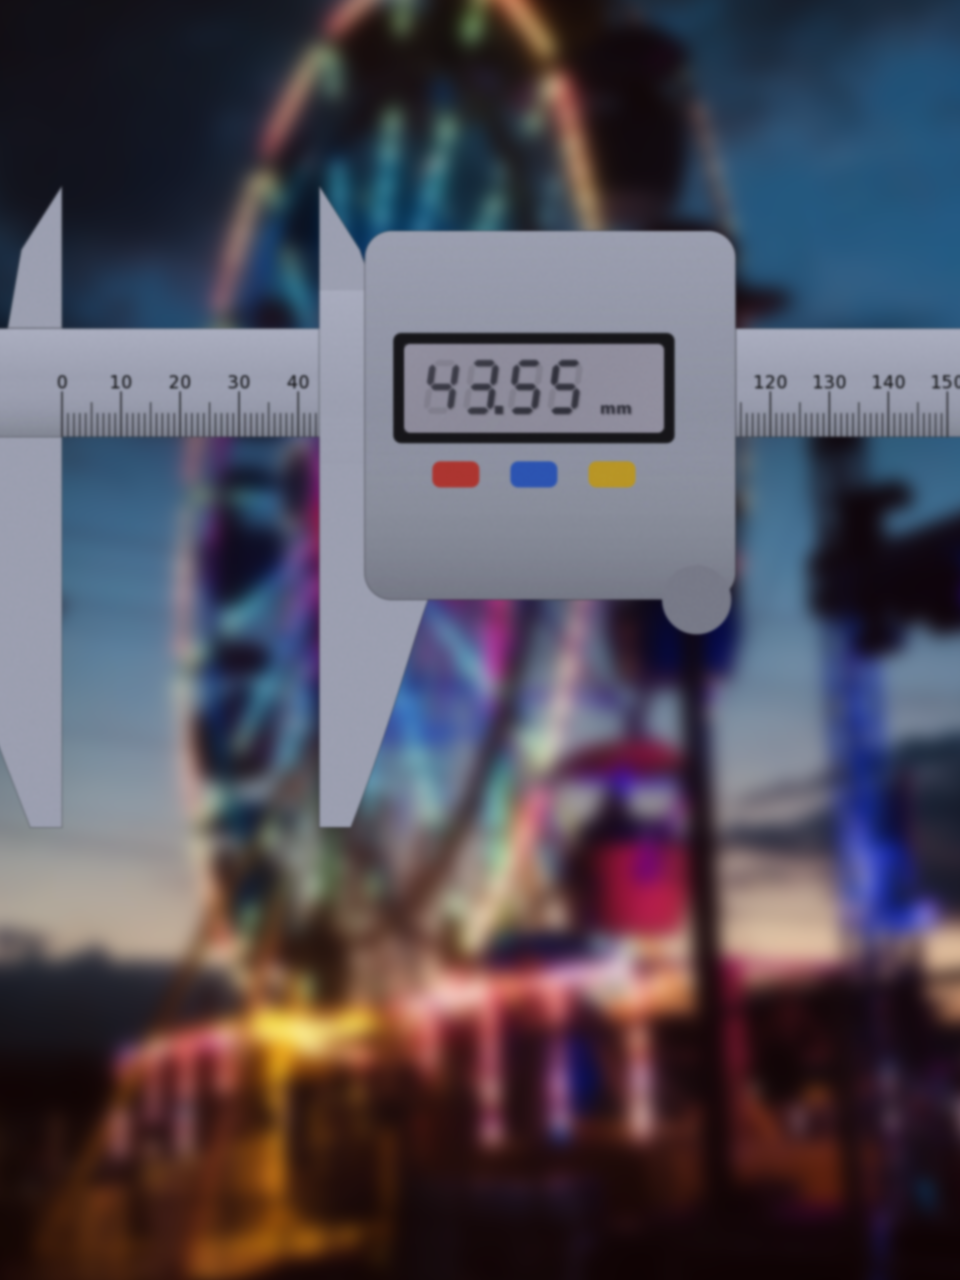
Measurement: 43.55 mm
